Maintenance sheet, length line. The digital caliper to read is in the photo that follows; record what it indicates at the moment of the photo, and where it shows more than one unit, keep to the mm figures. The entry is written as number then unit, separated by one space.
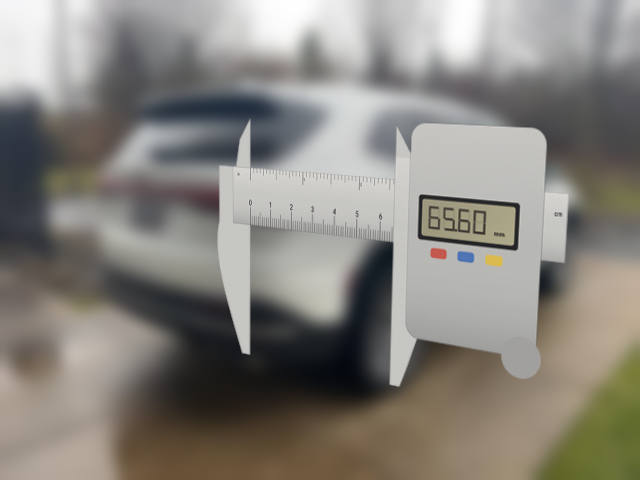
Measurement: 65.60 mm
